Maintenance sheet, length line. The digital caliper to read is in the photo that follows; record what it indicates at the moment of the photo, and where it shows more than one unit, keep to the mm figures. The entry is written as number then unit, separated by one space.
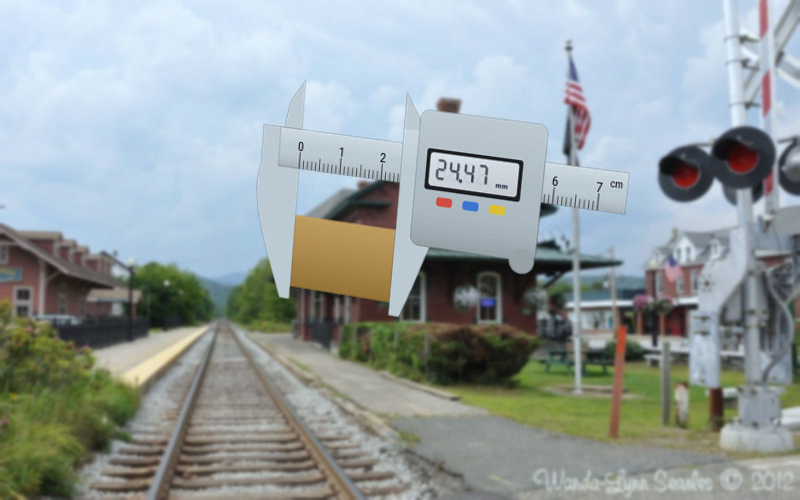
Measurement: 24.47 mm
